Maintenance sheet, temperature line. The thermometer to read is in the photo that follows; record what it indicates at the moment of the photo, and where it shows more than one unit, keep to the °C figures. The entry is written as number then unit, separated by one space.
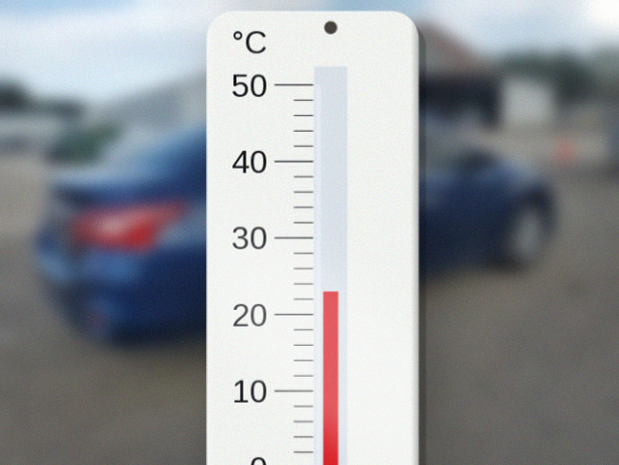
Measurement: 23 °C
